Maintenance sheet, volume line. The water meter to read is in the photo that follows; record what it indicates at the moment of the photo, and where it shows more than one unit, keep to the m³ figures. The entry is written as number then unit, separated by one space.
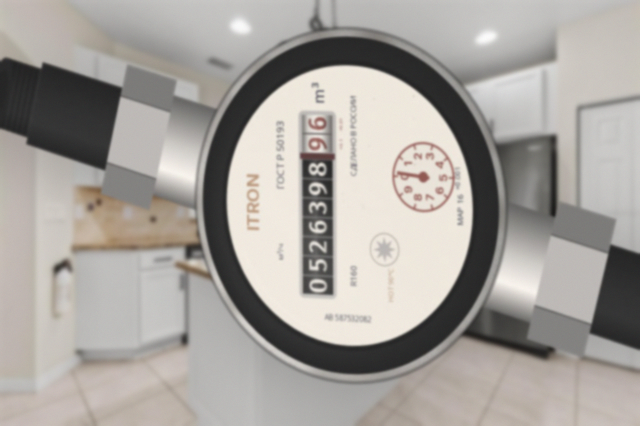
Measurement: 526398.960 m³
